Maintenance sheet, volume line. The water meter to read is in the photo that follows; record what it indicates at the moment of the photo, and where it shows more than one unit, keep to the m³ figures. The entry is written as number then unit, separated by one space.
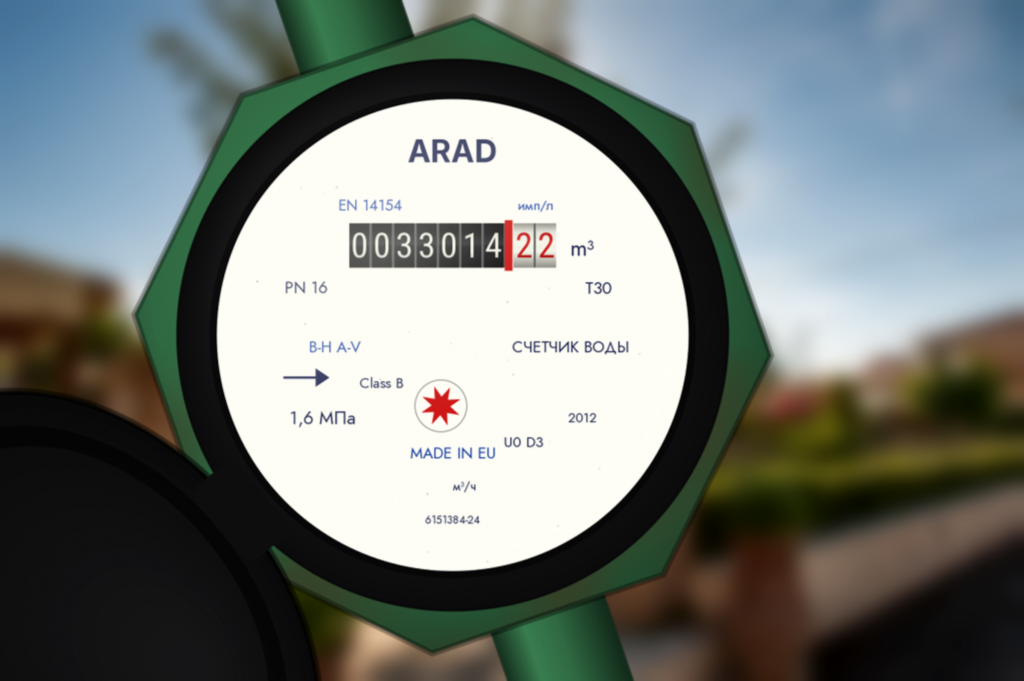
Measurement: 33014.22 m³
